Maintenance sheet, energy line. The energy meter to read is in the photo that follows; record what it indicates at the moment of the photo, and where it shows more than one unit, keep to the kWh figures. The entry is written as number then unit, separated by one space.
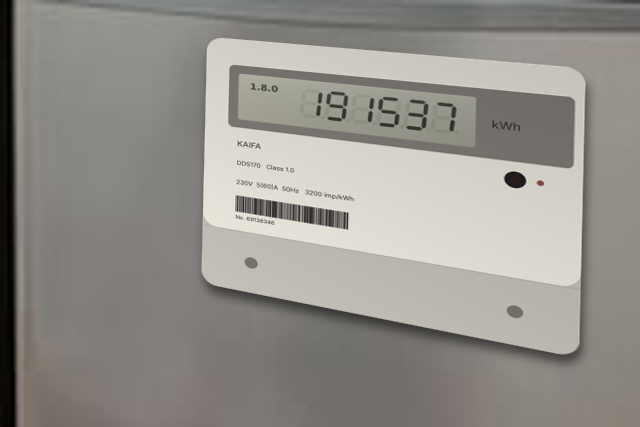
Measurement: 191537 kWh
